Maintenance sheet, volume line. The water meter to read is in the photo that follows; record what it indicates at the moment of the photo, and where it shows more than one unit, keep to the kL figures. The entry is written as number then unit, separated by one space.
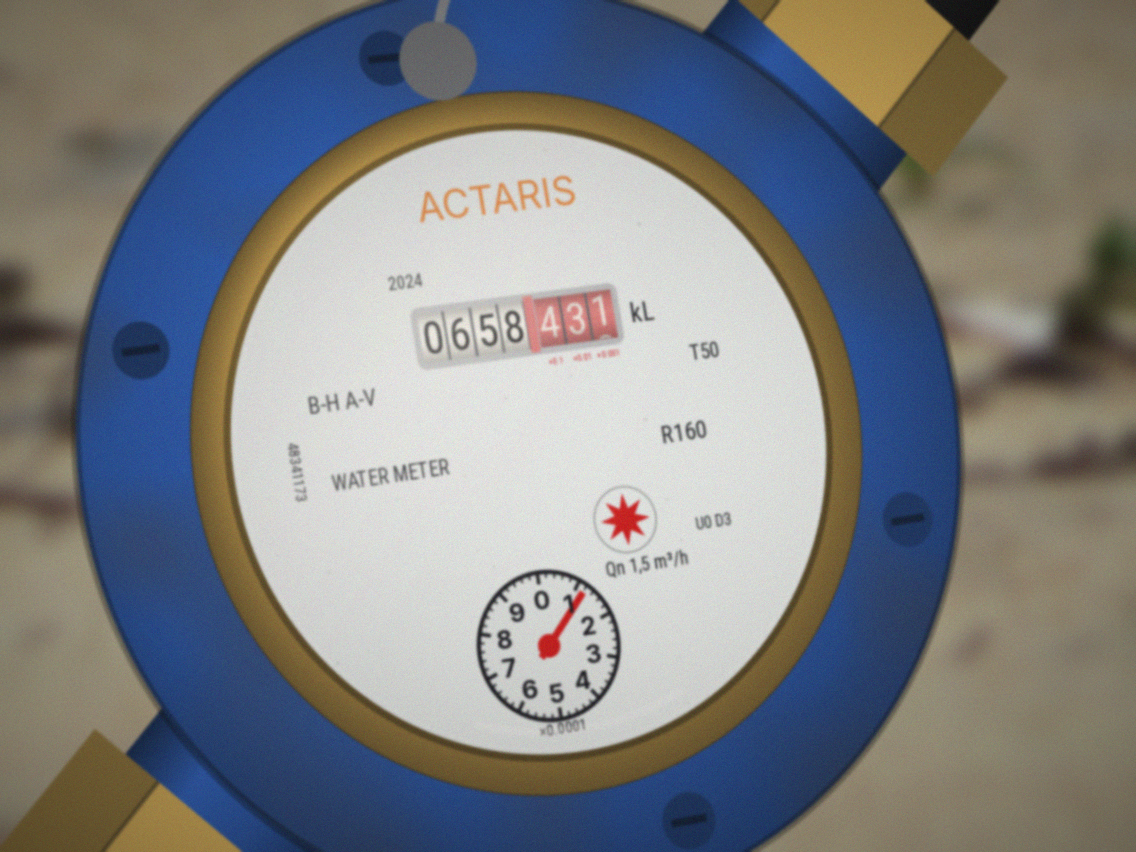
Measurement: 658.4311 kL
